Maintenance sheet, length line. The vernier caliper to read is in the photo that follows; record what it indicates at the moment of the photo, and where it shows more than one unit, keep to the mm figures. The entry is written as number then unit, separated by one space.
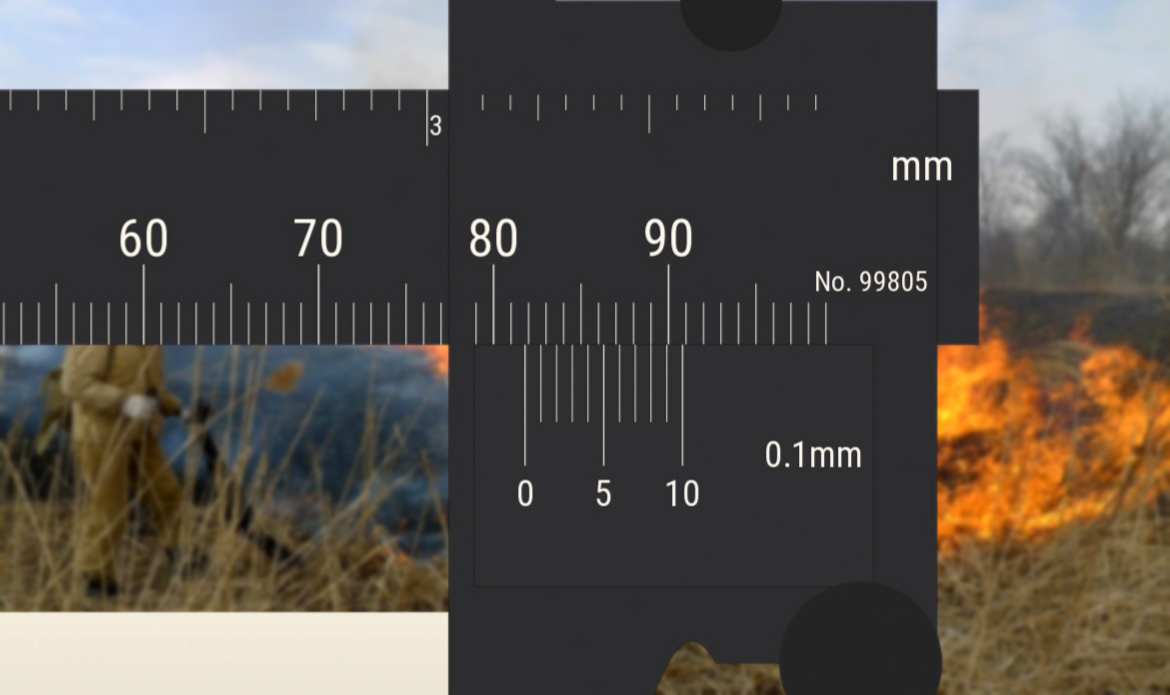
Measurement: 81.8 mm
